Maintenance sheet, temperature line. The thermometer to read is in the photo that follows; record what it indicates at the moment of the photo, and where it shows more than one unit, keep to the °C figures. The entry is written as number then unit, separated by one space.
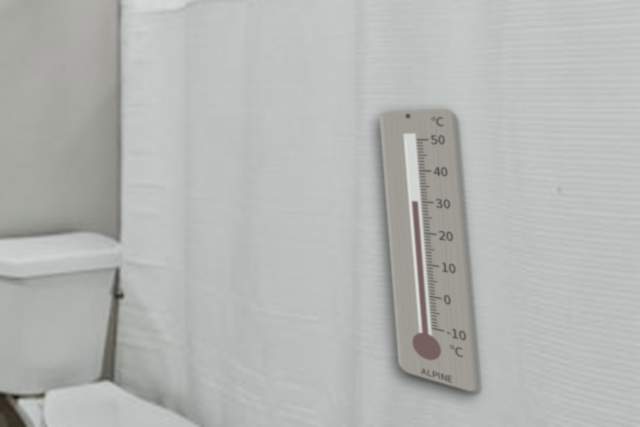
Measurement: 30 °C
